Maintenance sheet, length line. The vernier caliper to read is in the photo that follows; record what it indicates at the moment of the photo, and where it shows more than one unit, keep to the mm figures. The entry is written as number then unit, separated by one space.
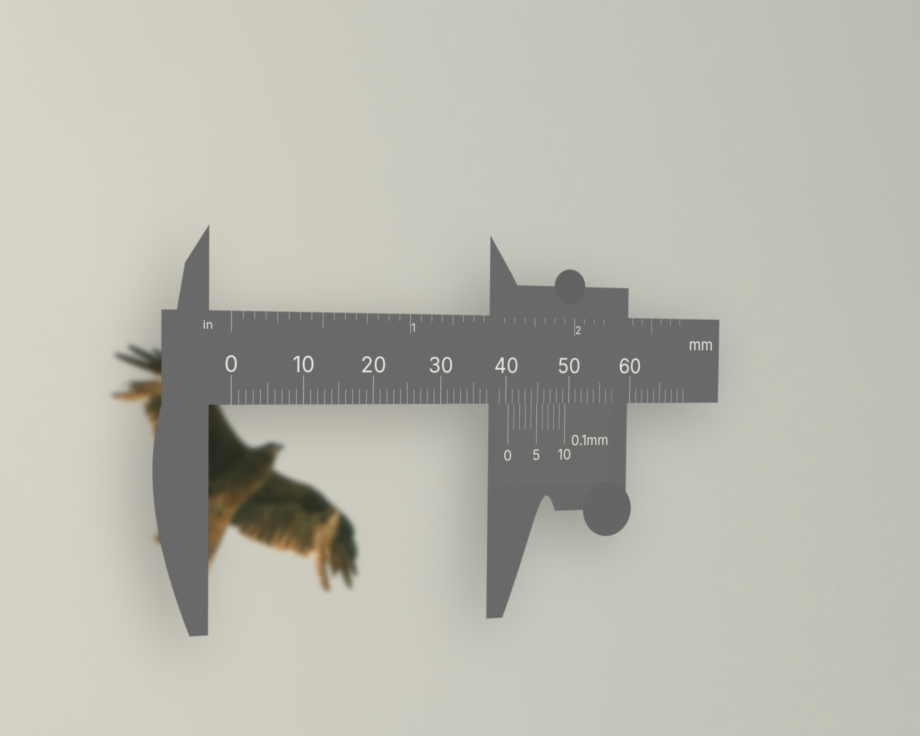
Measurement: 40.4 mm
